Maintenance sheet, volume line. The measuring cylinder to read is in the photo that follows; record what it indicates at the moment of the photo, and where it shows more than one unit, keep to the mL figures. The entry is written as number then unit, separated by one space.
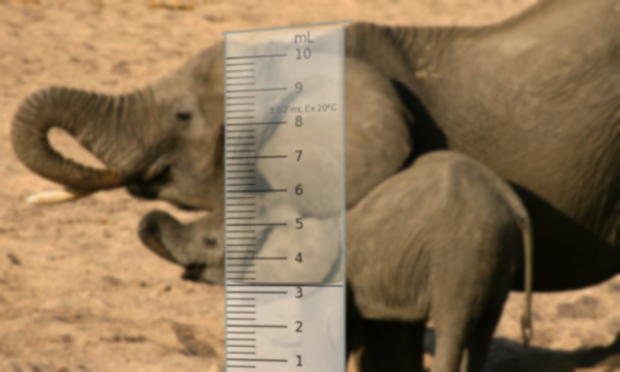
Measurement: 3.2 mL
